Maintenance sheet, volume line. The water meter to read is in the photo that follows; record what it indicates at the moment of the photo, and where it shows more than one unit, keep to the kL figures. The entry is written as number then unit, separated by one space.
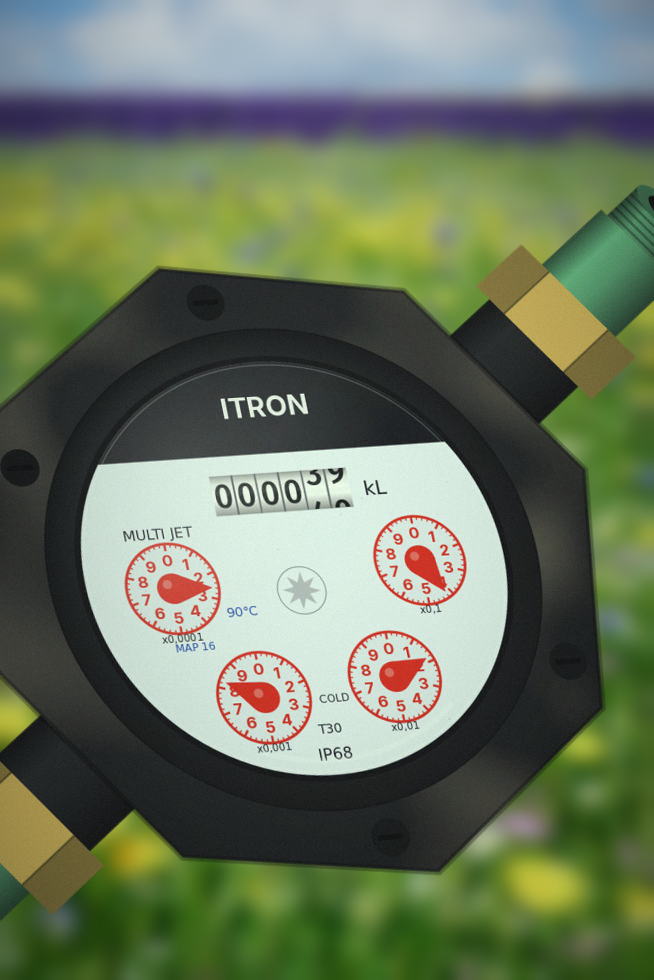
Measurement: 39.4182 kL
